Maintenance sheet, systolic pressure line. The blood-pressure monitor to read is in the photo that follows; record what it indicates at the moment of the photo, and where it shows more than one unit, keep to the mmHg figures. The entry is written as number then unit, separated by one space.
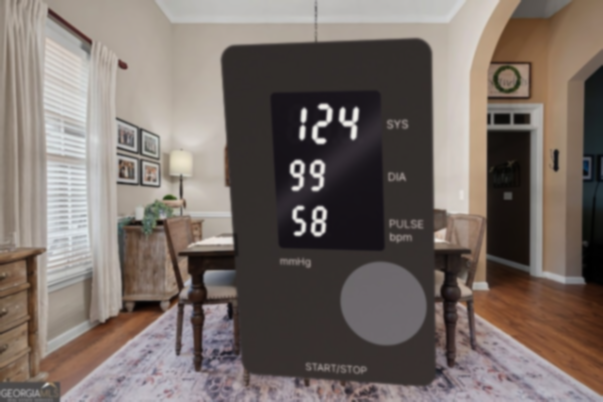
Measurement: 124 mmHg
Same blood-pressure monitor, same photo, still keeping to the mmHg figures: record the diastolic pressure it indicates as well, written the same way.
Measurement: 99 mmHg
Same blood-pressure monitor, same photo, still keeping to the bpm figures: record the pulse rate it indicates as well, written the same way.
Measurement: 58 bpm
